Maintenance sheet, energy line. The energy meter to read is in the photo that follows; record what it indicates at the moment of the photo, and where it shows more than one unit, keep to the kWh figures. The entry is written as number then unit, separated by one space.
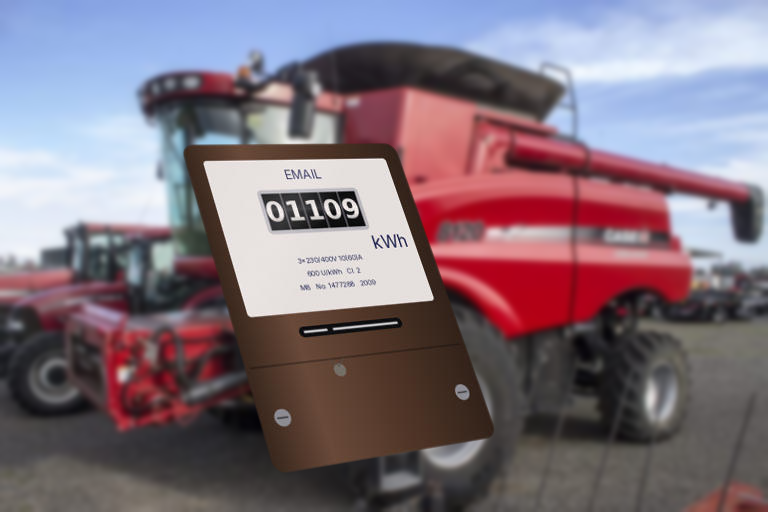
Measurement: 1109 kWh
